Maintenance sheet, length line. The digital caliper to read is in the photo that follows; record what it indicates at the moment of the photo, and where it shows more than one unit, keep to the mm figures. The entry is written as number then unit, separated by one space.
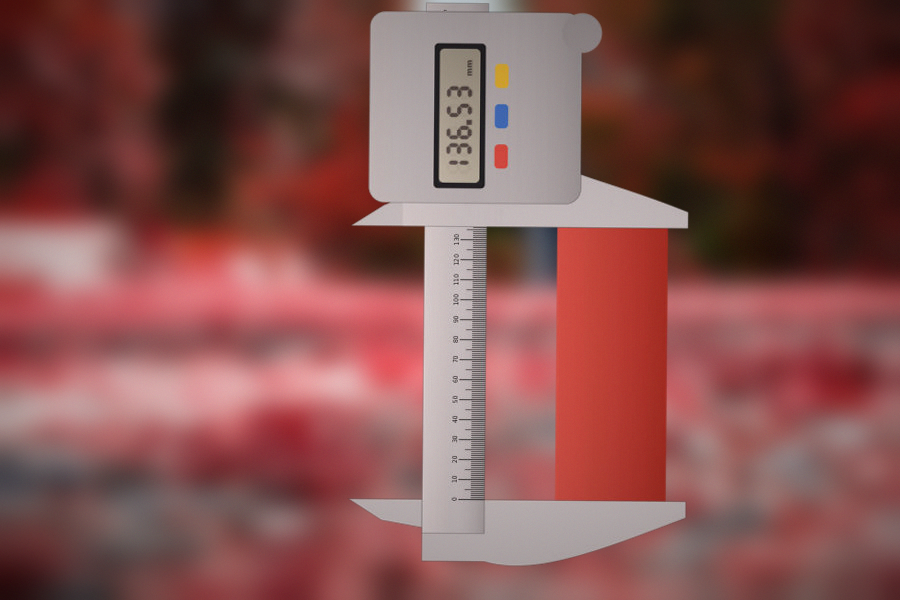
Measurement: 136.53 mm
